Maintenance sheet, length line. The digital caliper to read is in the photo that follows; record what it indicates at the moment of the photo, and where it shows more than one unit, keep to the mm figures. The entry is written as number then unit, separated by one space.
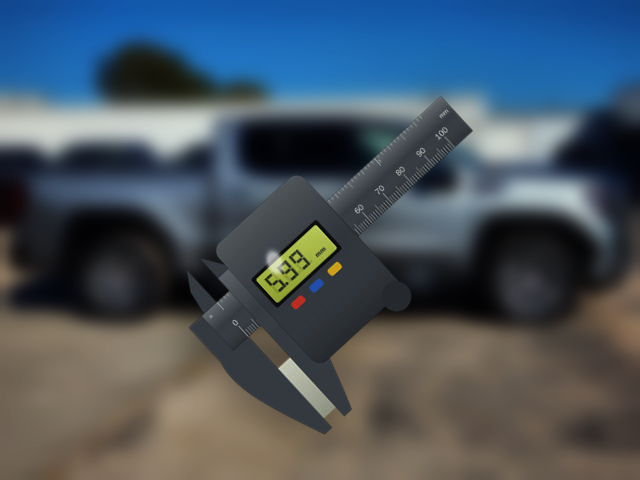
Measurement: 5.99 mm
